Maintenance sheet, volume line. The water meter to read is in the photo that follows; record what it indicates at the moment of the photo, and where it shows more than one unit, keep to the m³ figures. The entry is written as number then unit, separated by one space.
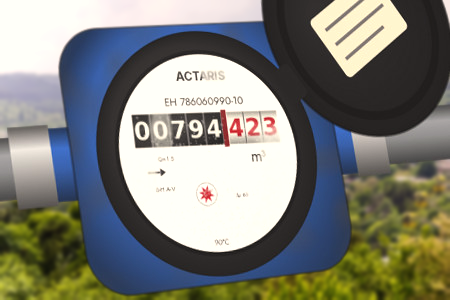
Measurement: 794.423 m³
